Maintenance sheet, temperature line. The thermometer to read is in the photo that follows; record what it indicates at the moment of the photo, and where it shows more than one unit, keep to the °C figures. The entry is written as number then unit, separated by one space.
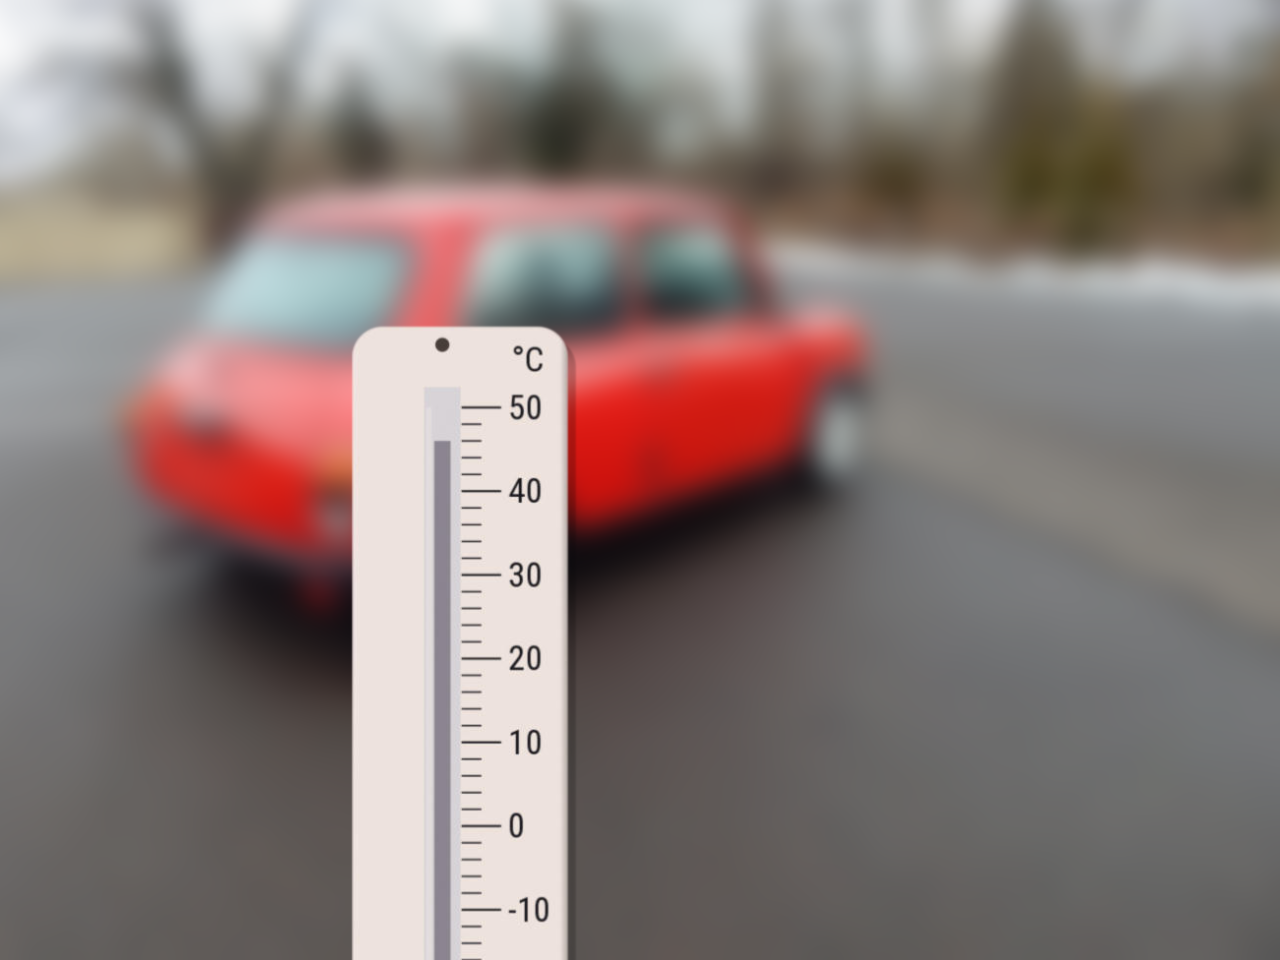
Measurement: 46 °C
